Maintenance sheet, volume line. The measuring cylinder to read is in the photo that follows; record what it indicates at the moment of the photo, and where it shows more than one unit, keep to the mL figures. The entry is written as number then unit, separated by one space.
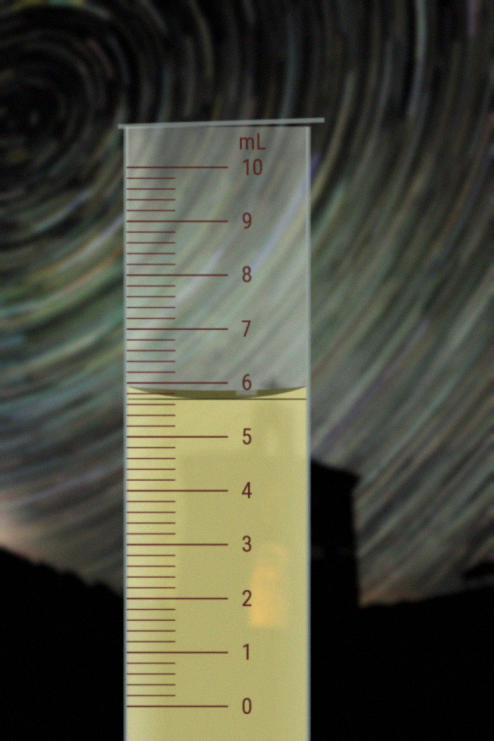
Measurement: 5.7 mL
